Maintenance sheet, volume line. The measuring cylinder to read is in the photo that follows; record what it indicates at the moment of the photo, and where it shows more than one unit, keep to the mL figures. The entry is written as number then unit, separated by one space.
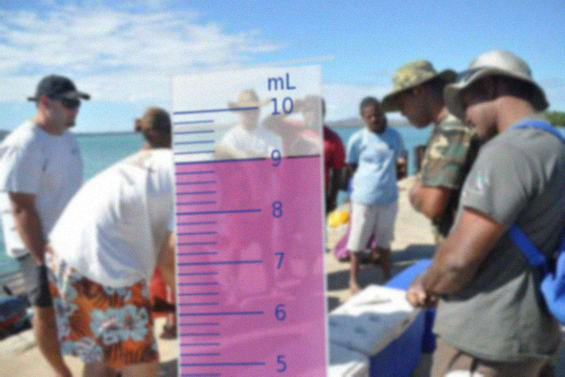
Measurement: 9 mL
